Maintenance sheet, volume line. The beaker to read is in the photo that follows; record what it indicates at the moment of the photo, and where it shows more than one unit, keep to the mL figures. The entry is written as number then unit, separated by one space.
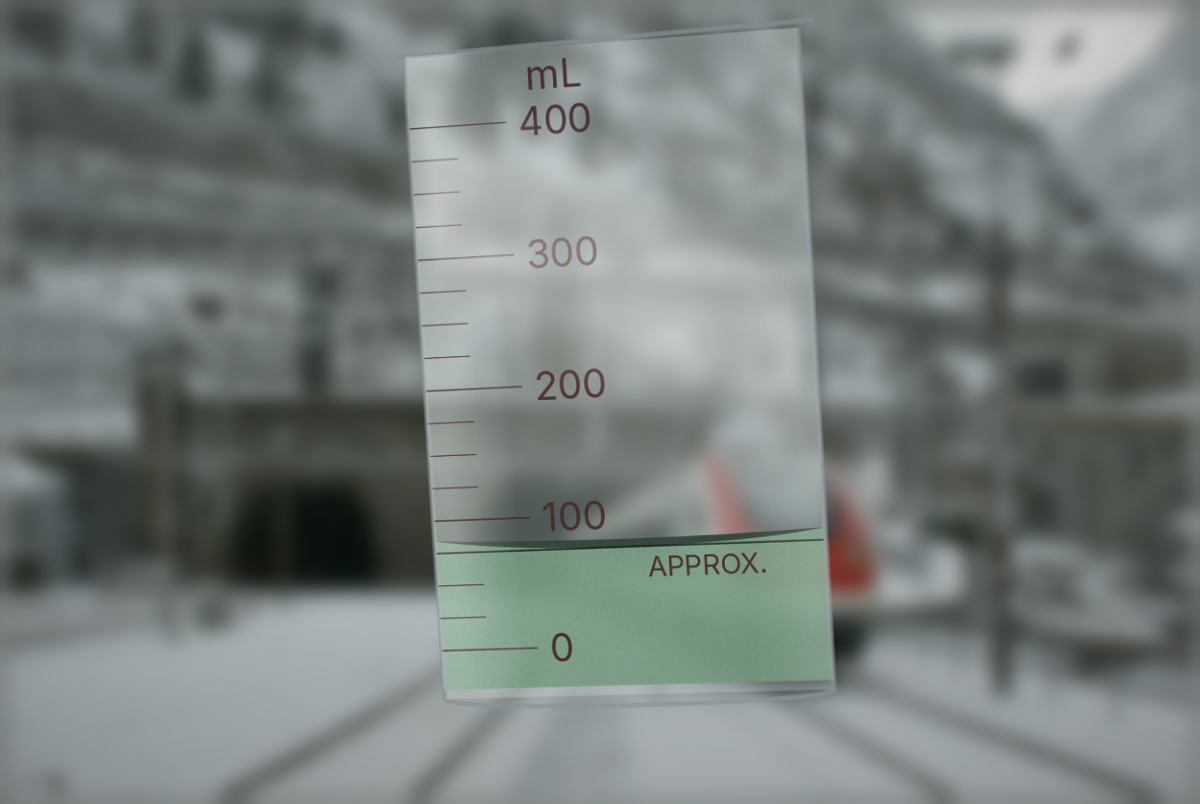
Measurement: 75 mL
